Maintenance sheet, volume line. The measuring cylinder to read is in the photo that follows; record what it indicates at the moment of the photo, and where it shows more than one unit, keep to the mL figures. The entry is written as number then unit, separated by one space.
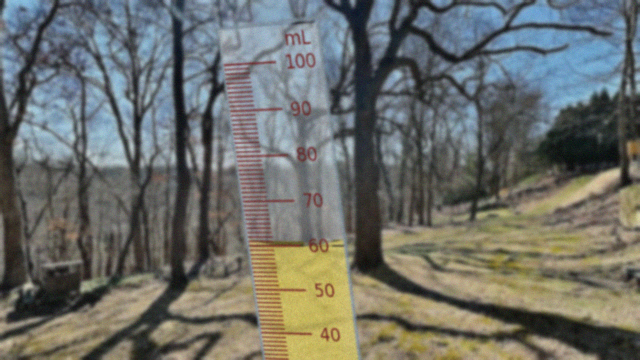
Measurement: 60 mL
